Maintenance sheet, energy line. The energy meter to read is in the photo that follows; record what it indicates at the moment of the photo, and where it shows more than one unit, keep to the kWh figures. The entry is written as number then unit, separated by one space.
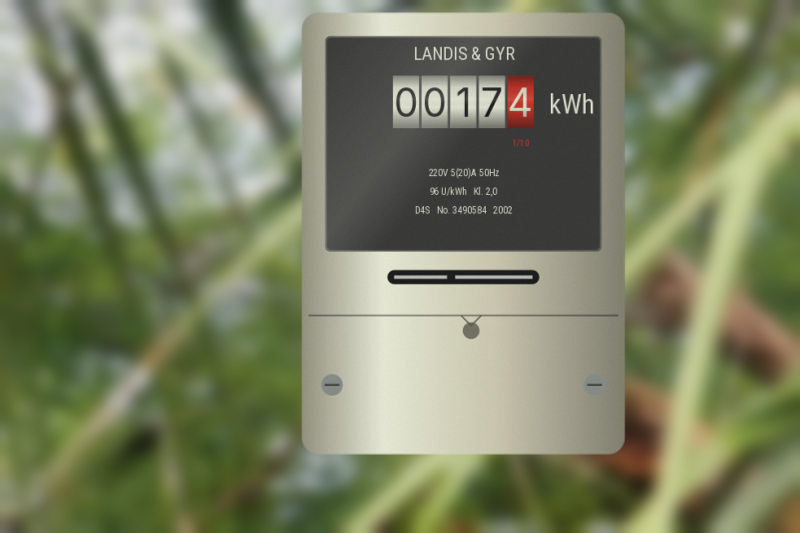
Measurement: 17.4 kWh
